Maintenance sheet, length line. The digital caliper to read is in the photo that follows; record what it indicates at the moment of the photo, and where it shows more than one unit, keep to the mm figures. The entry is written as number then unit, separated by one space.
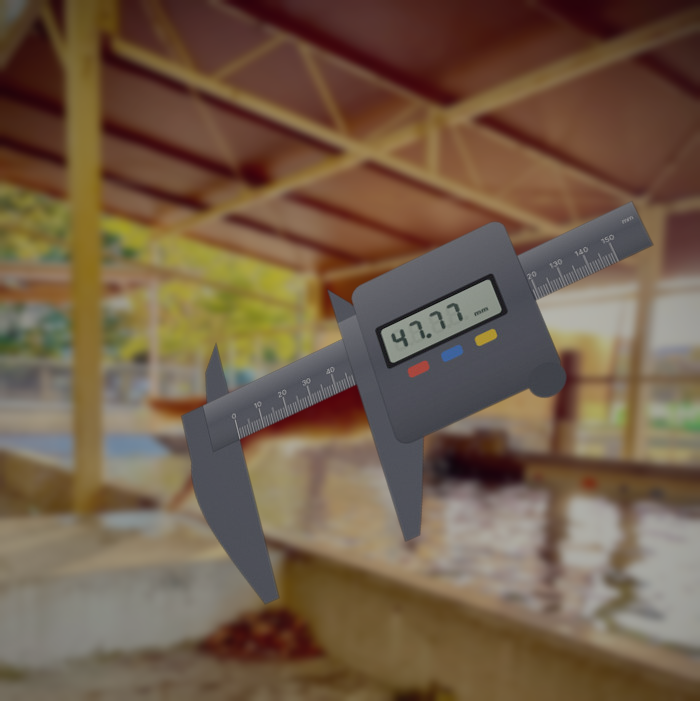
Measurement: 47.77 mm
